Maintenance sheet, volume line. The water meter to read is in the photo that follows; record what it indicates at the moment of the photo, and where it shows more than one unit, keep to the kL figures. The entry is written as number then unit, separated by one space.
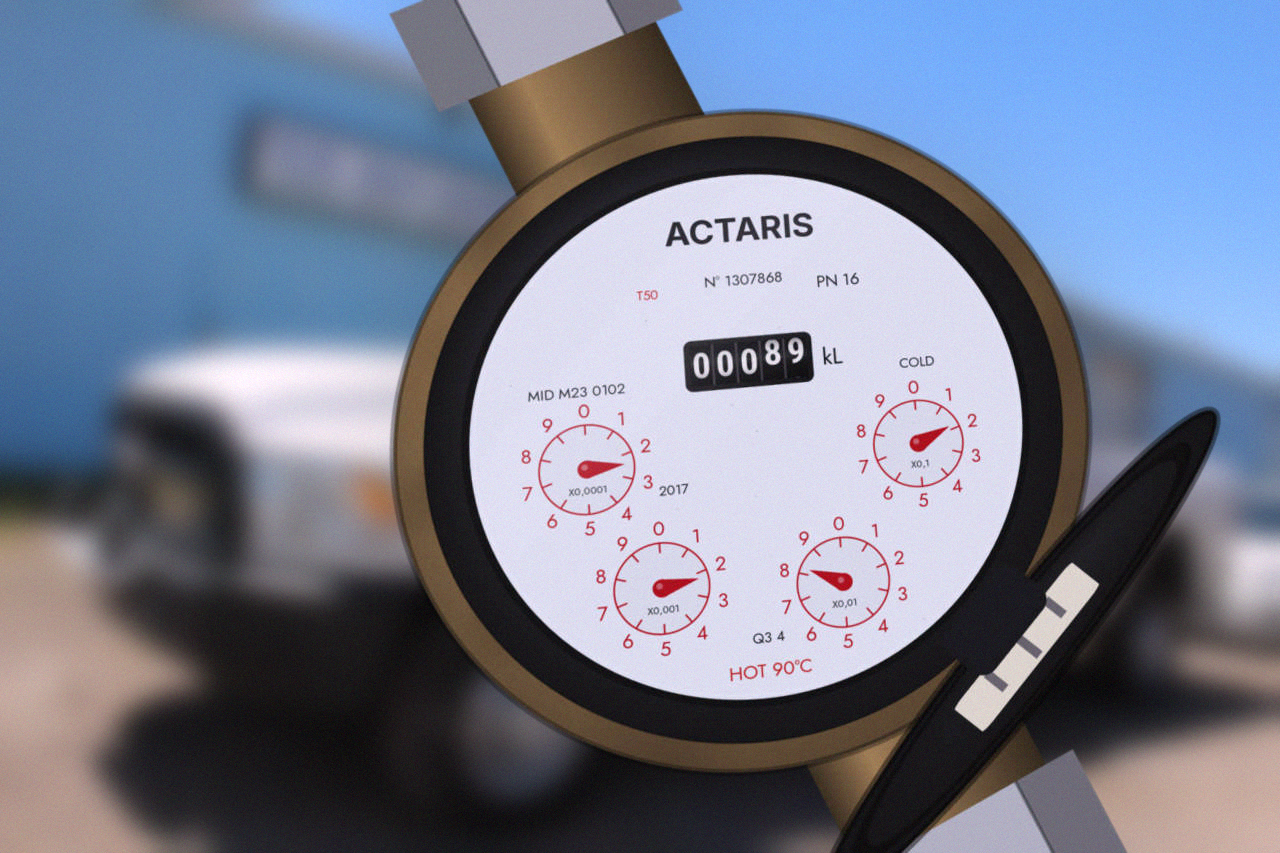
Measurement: 89.1822 kL
